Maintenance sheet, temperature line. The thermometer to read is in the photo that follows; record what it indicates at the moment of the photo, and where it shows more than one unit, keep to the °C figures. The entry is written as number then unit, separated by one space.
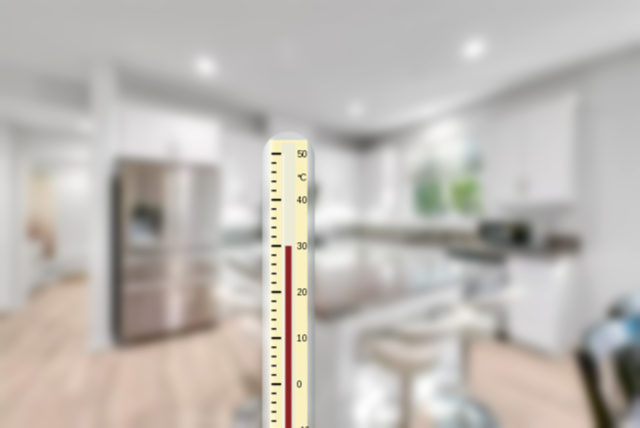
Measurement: 30 °C
